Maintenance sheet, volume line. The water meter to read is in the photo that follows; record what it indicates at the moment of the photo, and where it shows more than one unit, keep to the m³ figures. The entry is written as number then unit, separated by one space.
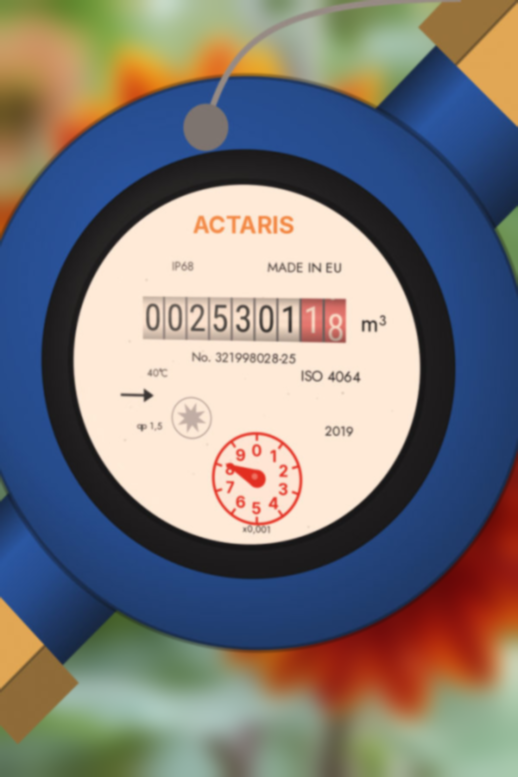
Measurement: 25301.178 m³
